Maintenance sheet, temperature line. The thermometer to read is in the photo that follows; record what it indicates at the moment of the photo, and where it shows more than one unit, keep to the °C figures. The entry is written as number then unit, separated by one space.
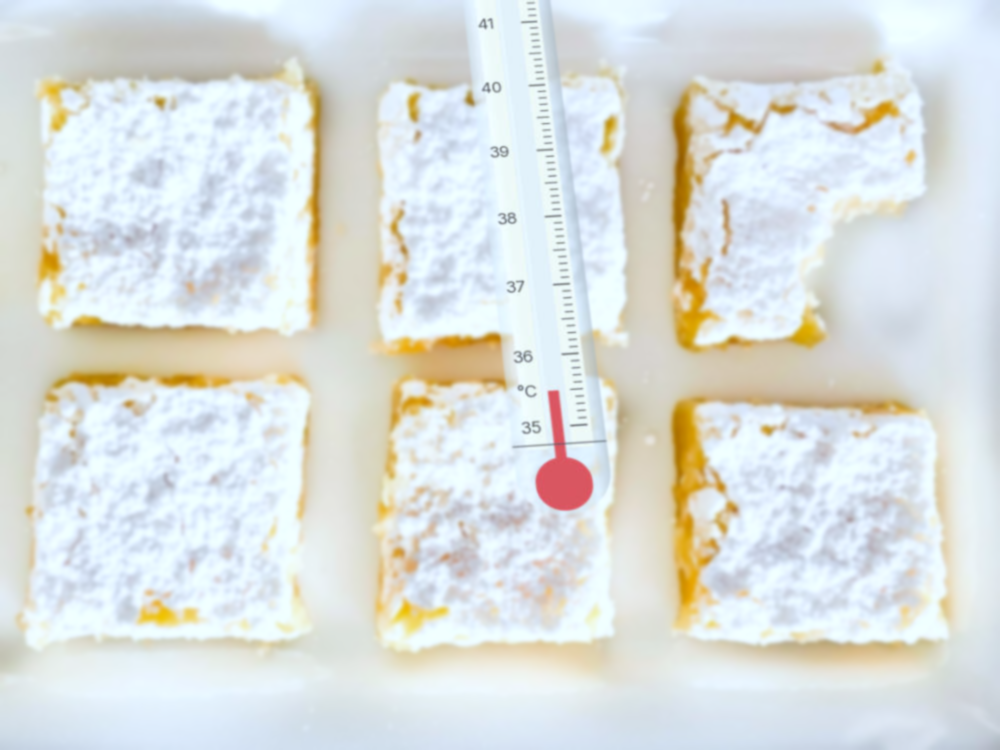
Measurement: 35.5 °C
